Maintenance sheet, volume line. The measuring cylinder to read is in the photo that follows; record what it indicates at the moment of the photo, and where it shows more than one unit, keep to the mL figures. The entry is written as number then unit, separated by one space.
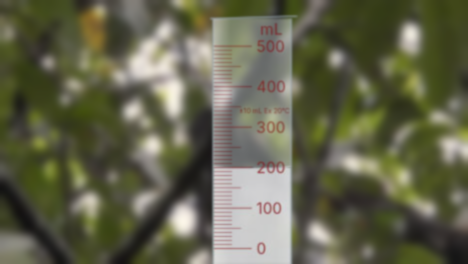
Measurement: 200 mL
